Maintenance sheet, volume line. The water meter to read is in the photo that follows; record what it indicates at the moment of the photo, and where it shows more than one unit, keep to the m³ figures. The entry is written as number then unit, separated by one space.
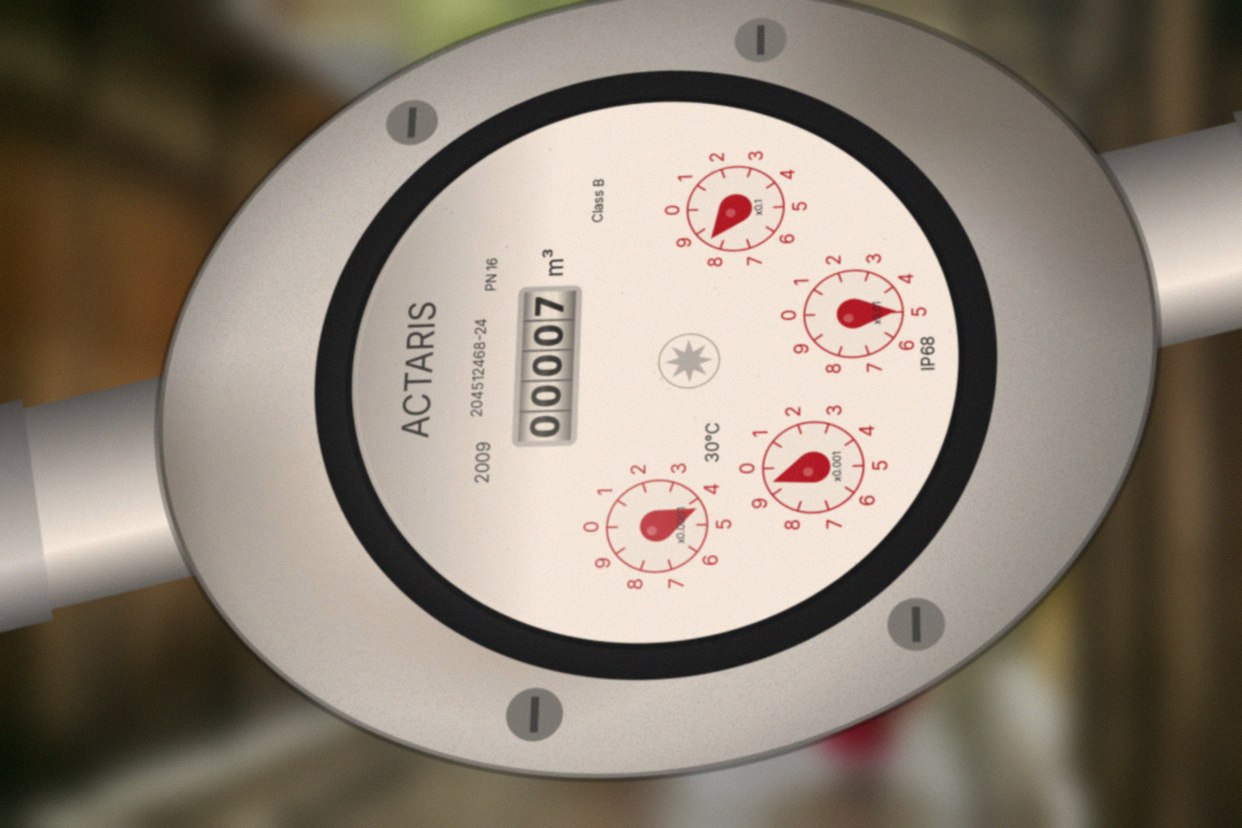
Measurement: 7.8494 m³
